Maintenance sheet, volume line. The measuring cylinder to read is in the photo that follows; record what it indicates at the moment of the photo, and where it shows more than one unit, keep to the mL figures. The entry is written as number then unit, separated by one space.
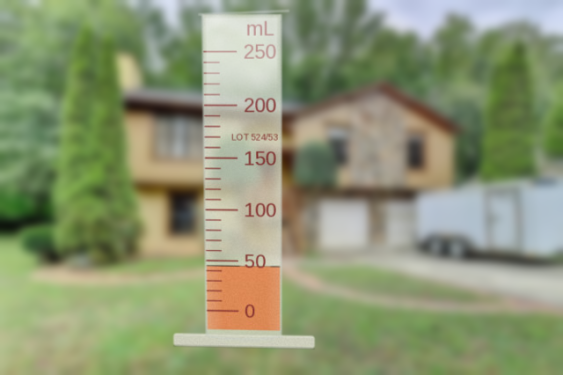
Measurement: 45 mL
